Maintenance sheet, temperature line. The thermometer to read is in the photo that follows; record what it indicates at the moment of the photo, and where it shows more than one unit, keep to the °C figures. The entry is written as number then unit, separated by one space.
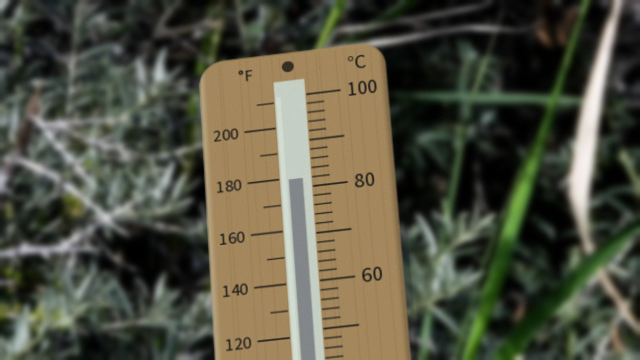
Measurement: 82 °C
